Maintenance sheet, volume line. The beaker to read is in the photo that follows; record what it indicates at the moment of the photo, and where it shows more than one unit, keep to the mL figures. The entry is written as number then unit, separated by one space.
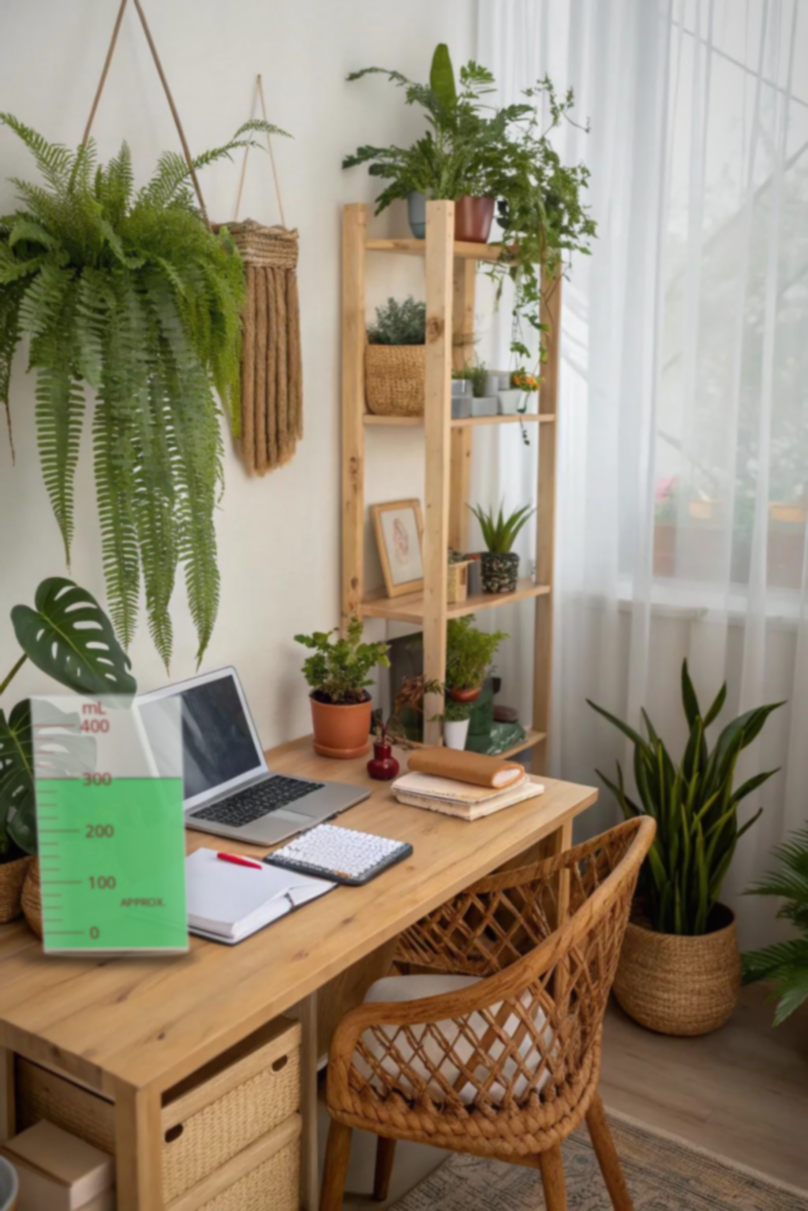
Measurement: 300 mL
